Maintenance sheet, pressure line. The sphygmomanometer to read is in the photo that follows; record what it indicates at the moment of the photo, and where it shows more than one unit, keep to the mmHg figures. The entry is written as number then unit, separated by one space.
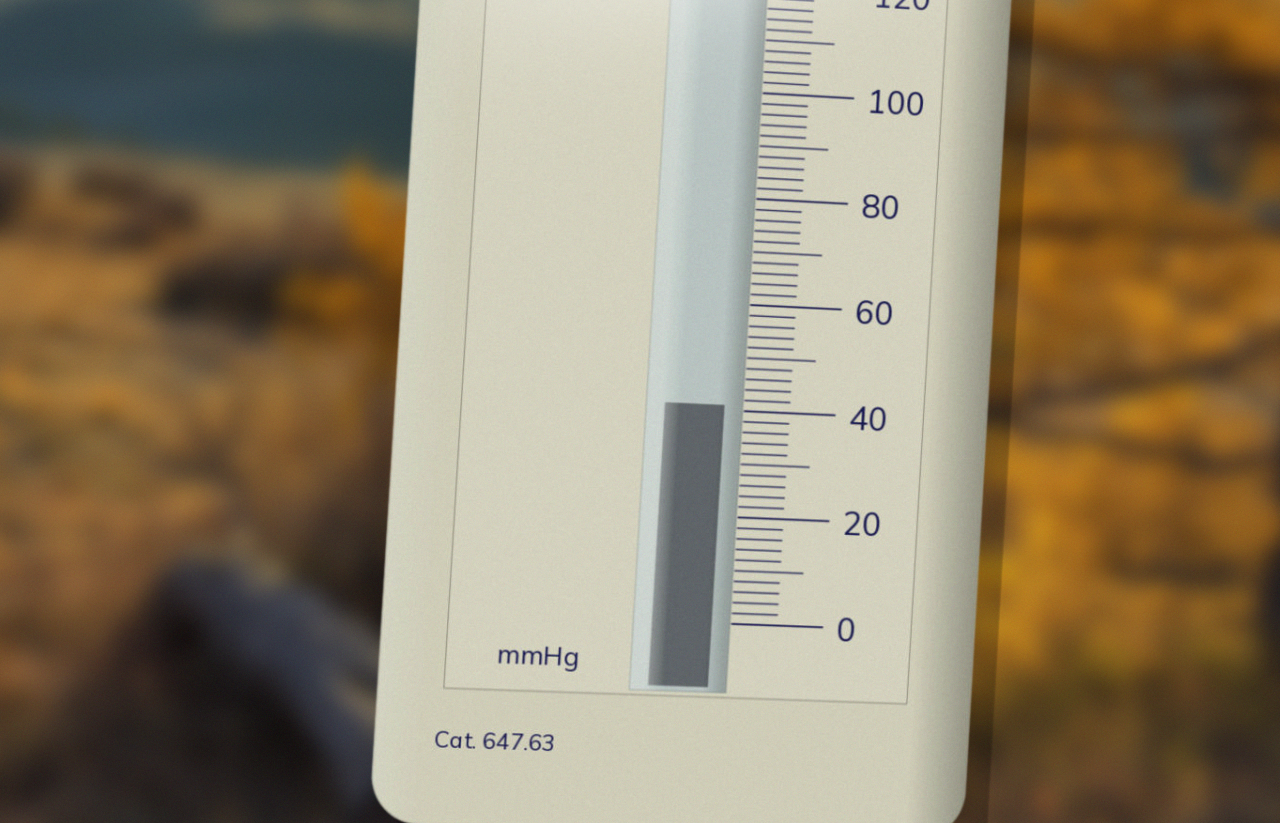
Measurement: 41 mmHg
